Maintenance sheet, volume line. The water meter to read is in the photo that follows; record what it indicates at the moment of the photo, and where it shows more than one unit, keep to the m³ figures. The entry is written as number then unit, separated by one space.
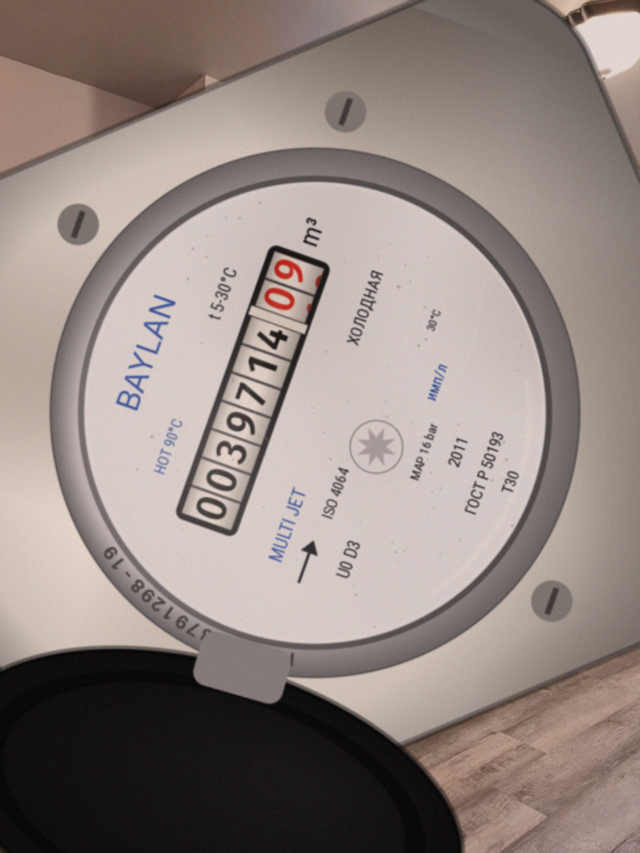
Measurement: 39714.09 m³
